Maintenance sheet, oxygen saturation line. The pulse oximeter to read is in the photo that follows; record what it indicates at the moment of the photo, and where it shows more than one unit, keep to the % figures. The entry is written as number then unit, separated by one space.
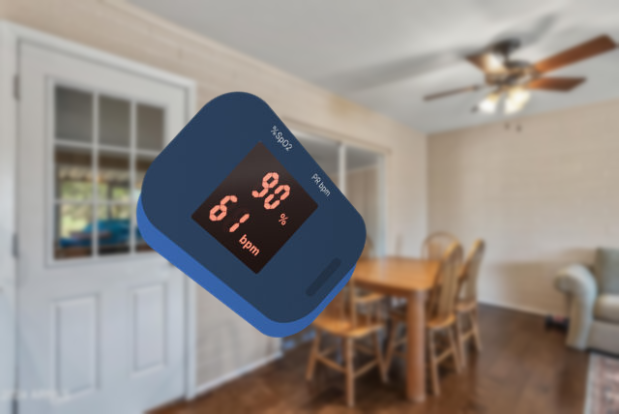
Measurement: 90 %
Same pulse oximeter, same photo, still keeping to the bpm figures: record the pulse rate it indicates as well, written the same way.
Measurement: 61 bpm
